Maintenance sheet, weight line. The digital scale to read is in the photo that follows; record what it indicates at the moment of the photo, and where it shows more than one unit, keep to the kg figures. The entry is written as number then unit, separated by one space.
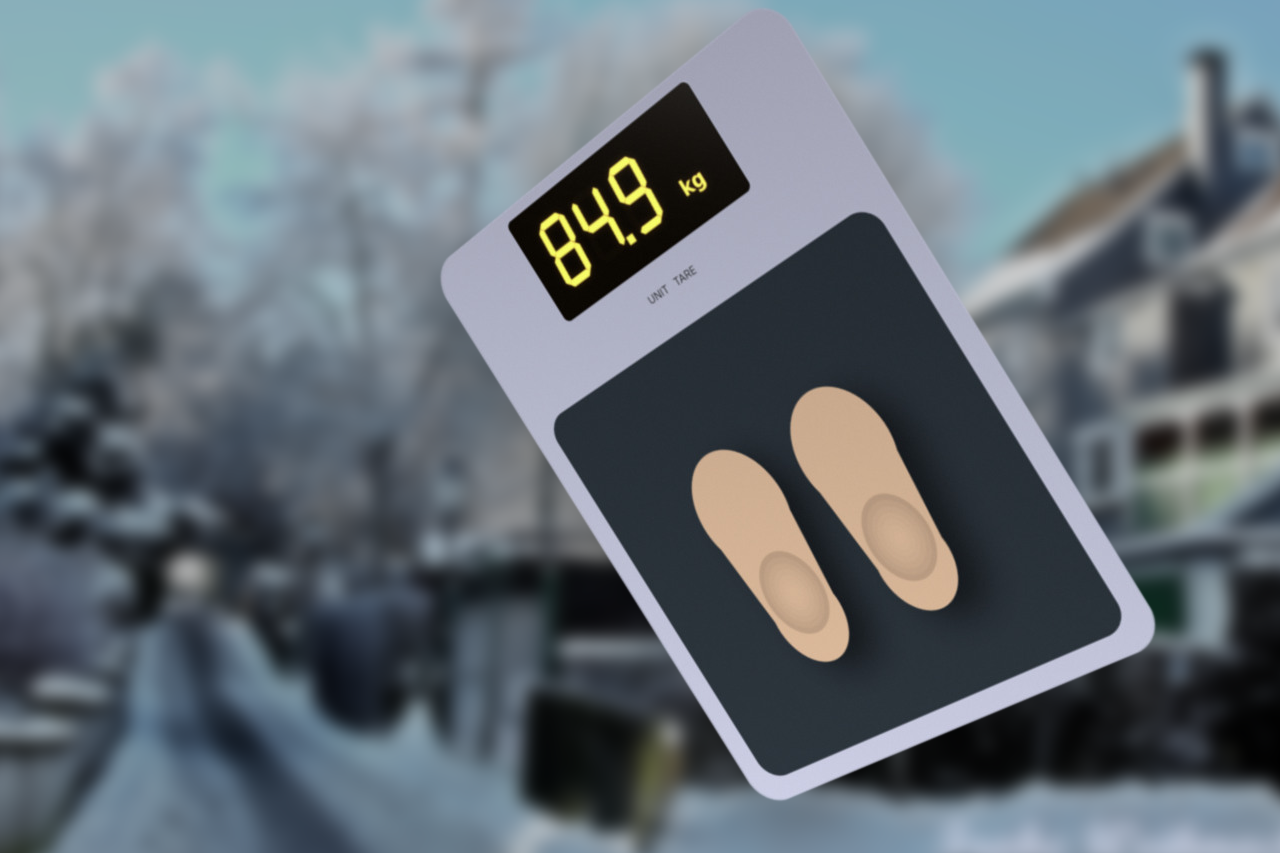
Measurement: 84.9 kg
